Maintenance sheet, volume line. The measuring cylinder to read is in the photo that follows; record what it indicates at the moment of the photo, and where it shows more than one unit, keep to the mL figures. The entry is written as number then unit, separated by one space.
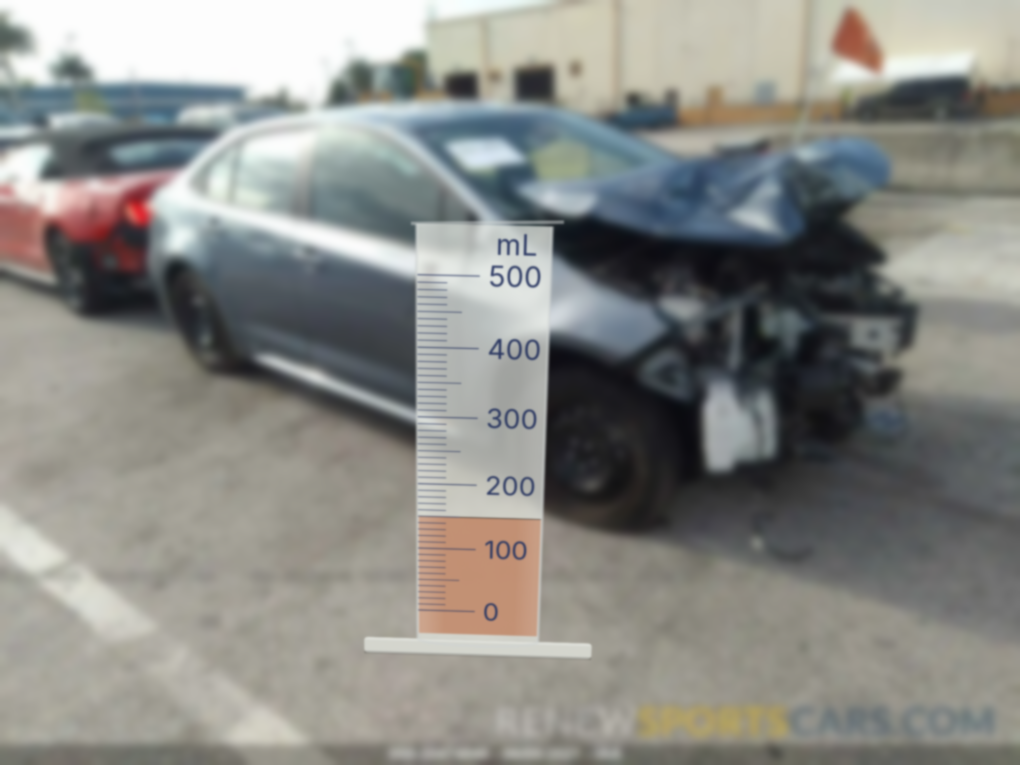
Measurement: 150 mL
